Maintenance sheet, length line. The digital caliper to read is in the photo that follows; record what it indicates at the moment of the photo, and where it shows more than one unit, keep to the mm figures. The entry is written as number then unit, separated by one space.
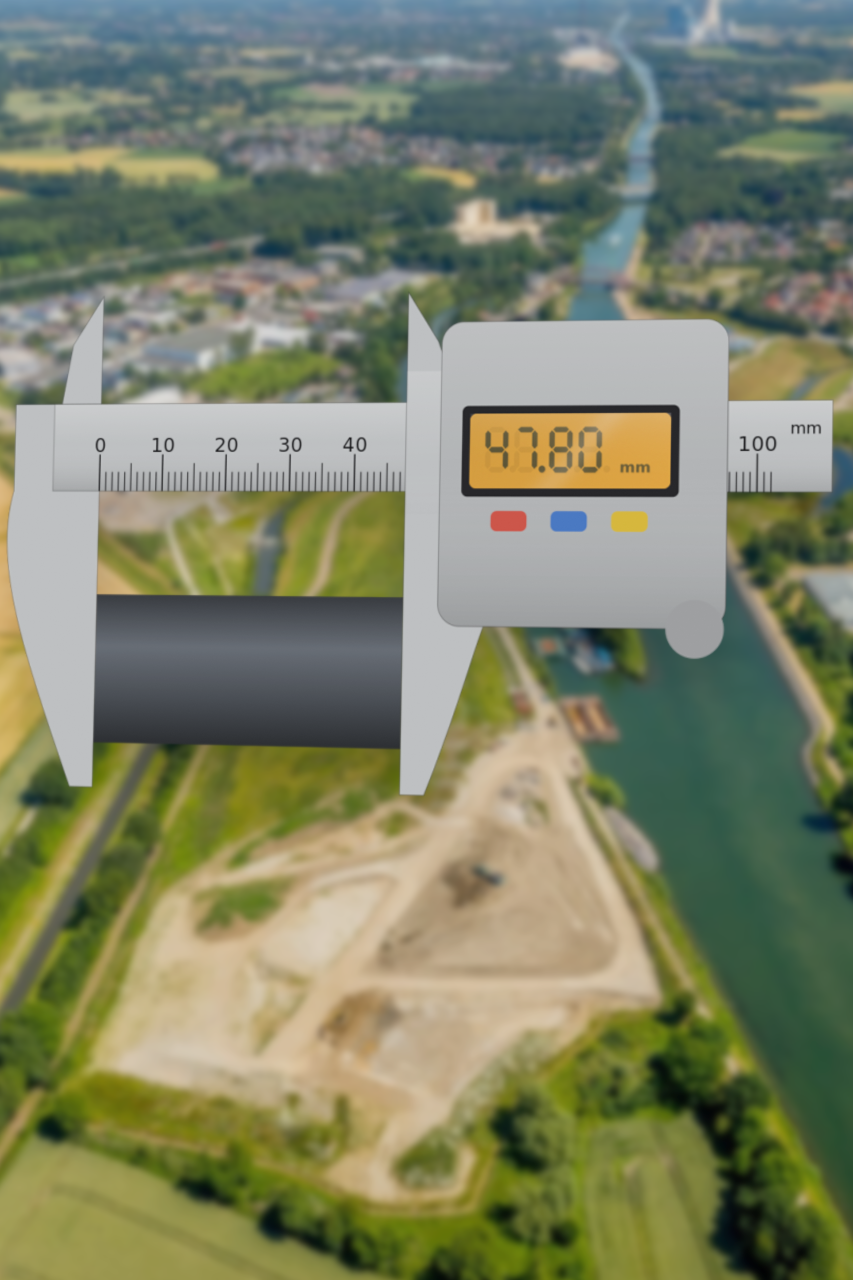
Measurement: 47.80 mm
